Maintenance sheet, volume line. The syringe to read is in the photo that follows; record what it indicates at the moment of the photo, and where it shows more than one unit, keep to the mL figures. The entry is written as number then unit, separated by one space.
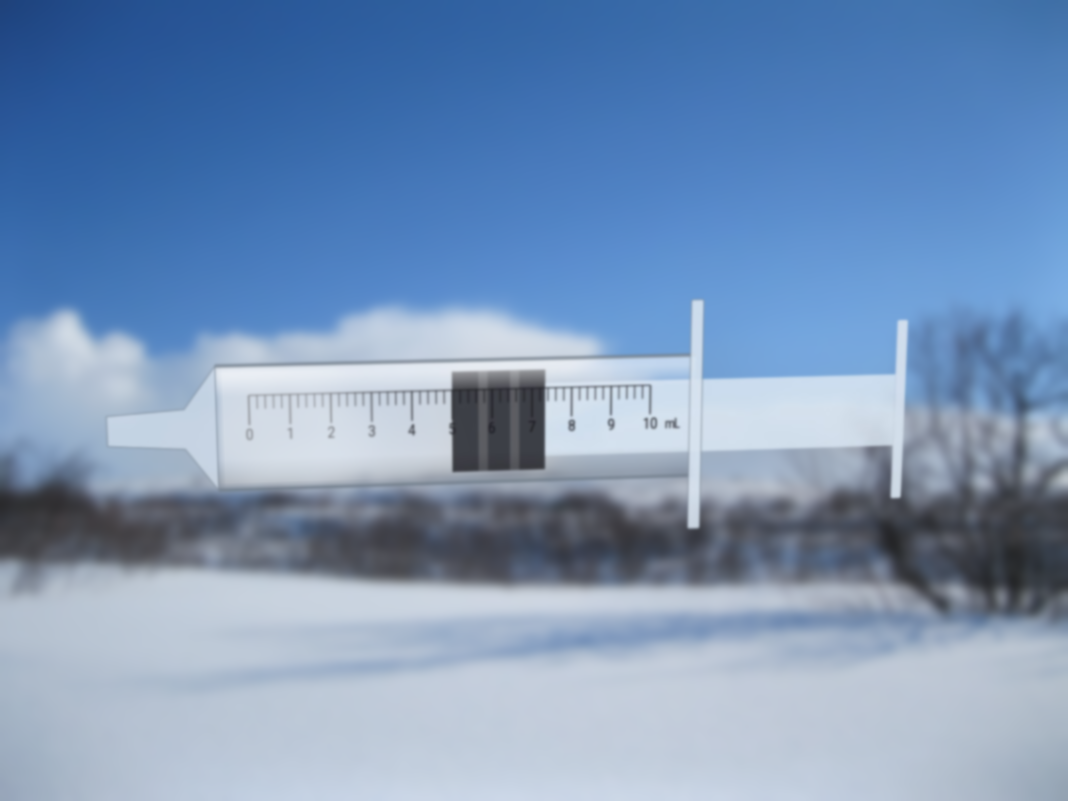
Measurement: 5 mL
